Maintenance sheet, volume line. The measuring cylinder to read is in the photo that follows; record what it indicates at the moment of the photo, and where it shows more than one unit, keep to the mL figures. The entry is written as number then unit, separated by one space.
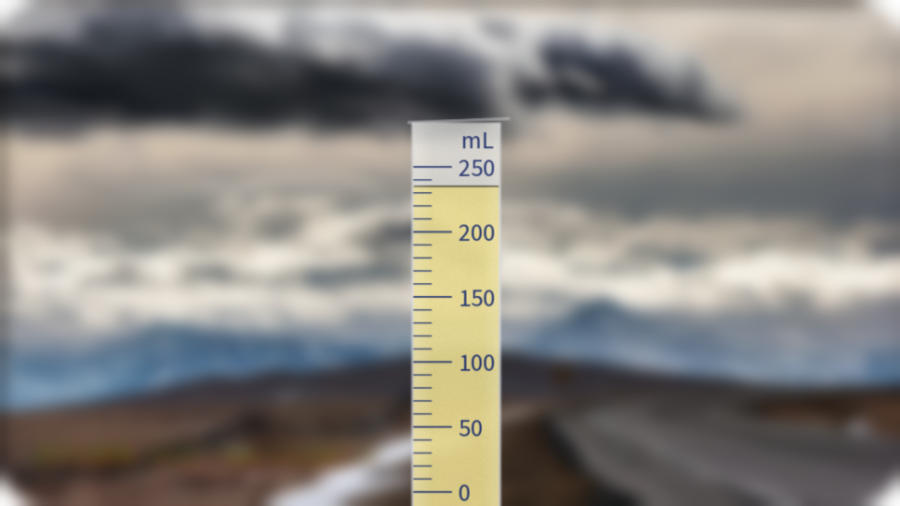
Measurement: 235 mL
